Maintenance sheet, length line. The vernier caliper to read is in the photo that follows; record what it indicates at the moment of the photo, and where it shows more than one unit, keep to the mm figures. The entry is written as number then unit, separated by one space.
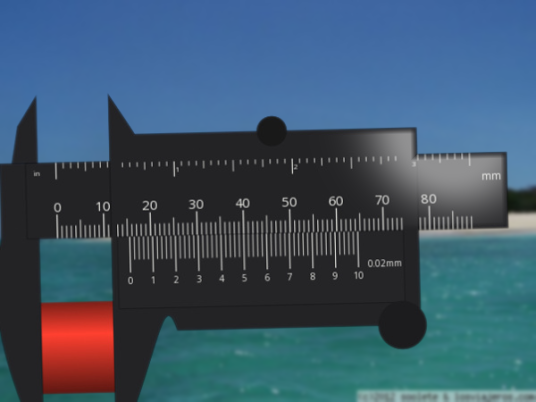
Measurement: 15.5 mm
